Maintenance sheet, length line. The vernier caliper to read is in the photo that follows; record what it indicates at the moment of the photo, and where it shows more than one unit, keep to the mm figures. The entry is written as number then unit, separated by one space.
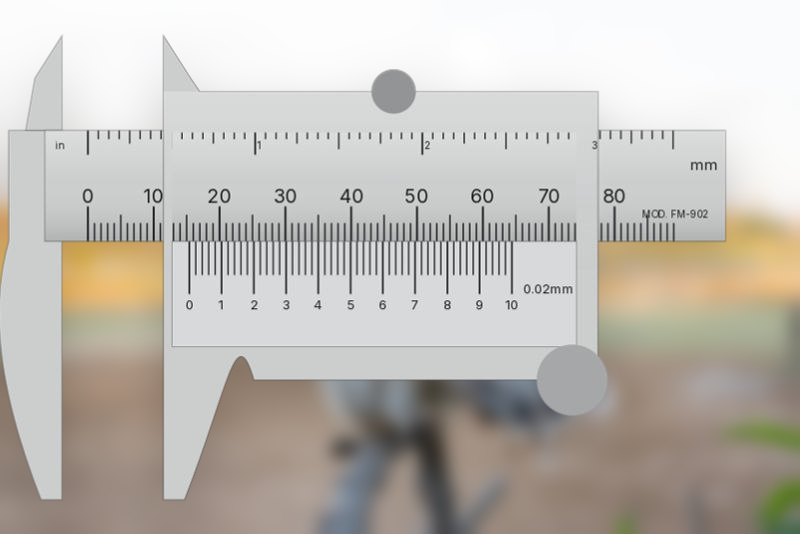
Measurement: 15.4 mm
